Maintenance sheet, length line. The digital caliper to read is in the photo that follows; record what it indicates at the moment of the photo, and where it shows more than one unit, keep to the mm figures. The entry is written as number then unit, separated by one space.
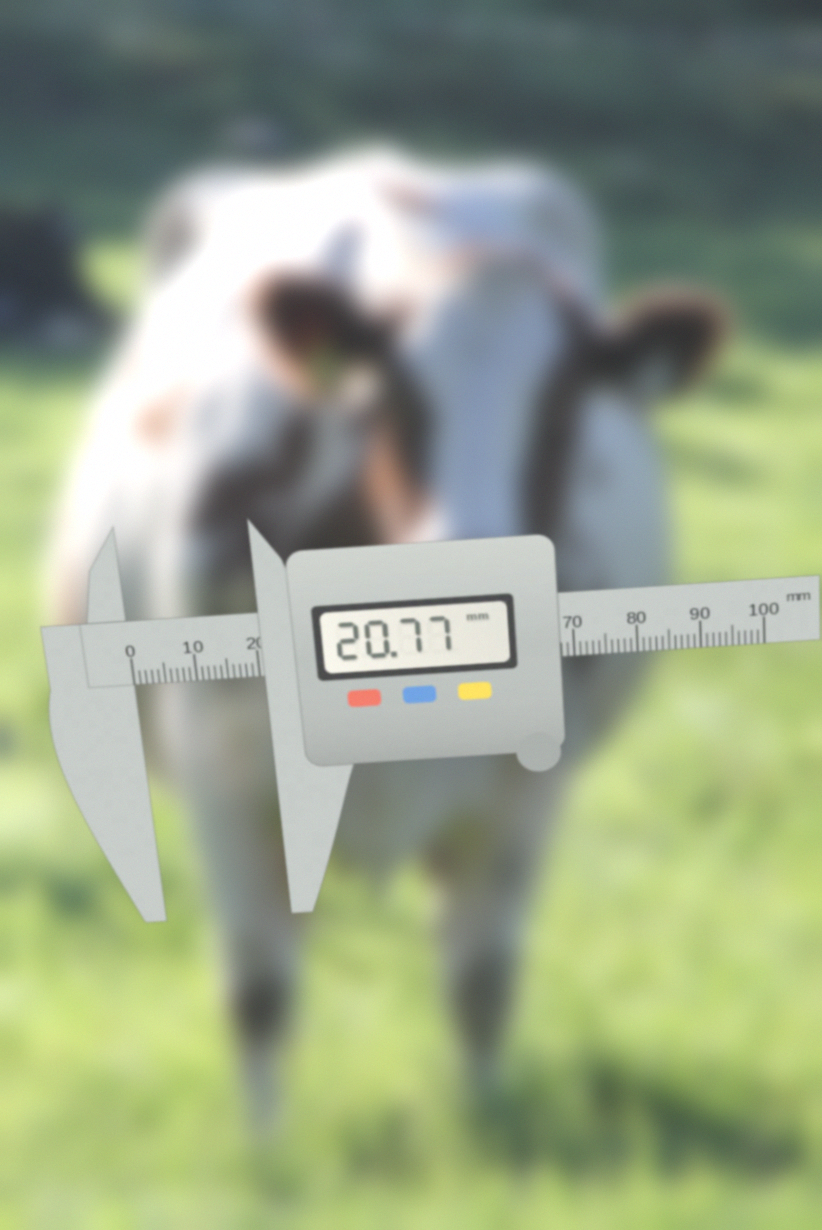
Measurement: 20.77 mm
